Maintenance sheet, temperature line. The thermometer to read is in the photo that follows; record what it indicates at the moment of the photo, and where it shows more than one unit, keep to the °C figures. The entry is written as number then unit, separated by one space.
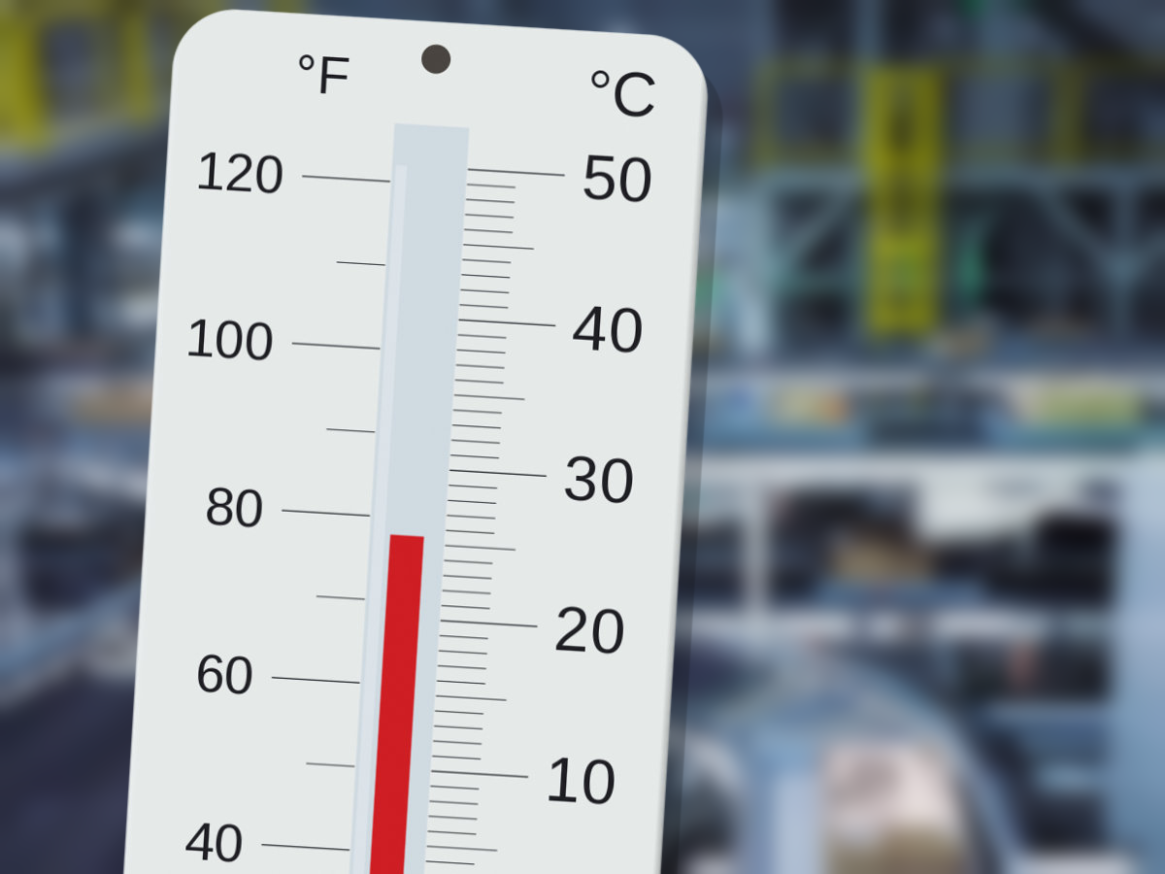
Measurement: 25.5 °C
